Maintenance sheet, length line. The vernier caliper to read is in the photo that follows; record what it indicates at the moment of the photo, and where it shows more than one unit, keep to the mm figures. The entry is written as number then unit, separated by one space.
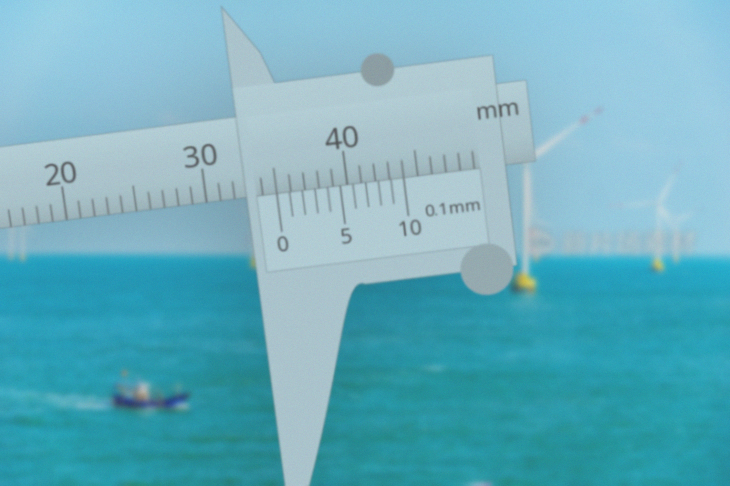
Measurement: 35.0 mm
